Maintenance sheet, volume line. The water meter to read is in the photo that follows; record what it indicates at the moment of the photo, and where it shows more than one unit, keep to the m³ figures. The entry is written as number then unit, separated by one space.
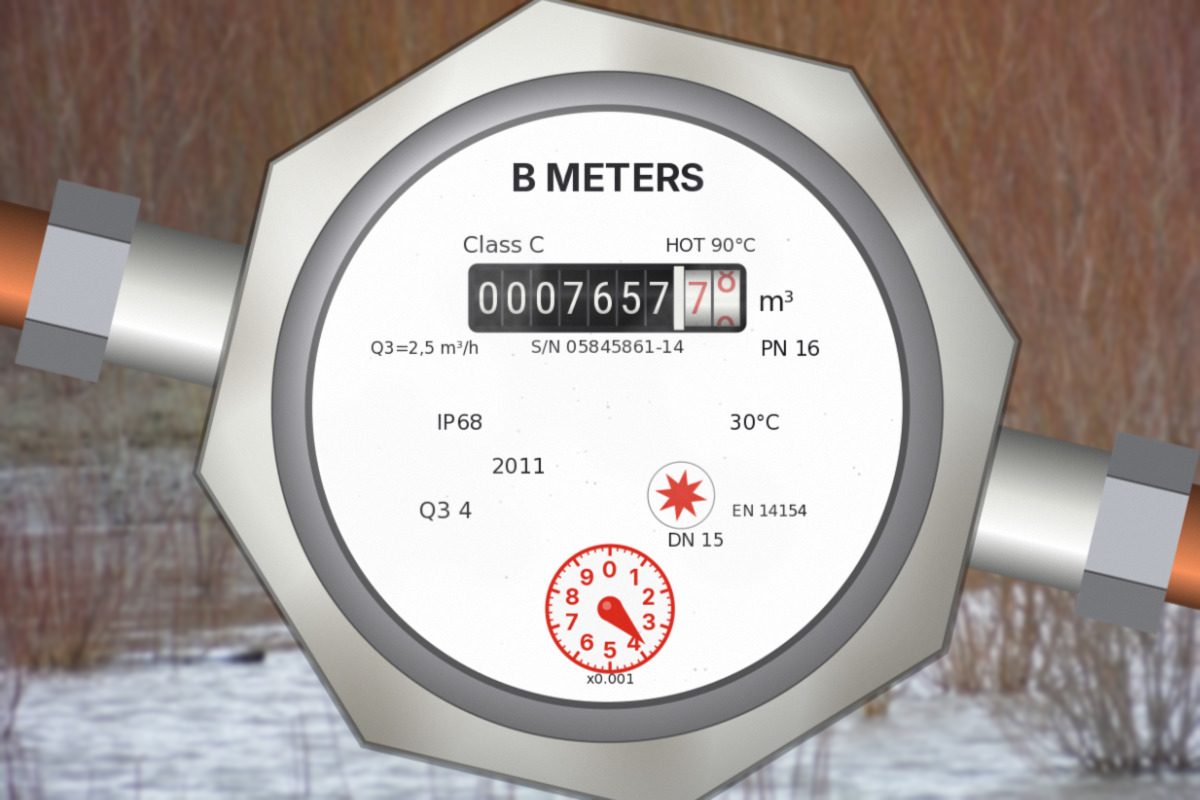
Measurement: 7657.783 m³
